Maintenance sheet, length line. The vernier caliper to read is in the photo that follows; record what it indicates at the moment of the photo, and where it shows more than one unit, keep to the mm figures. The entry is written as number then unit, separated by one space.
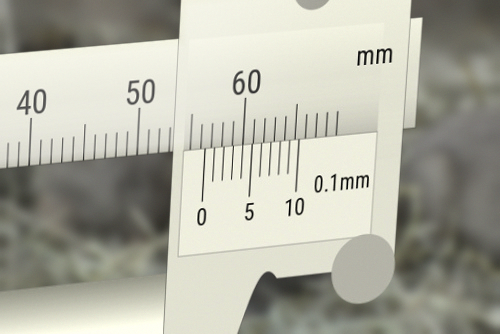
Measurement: 56.4 mm
